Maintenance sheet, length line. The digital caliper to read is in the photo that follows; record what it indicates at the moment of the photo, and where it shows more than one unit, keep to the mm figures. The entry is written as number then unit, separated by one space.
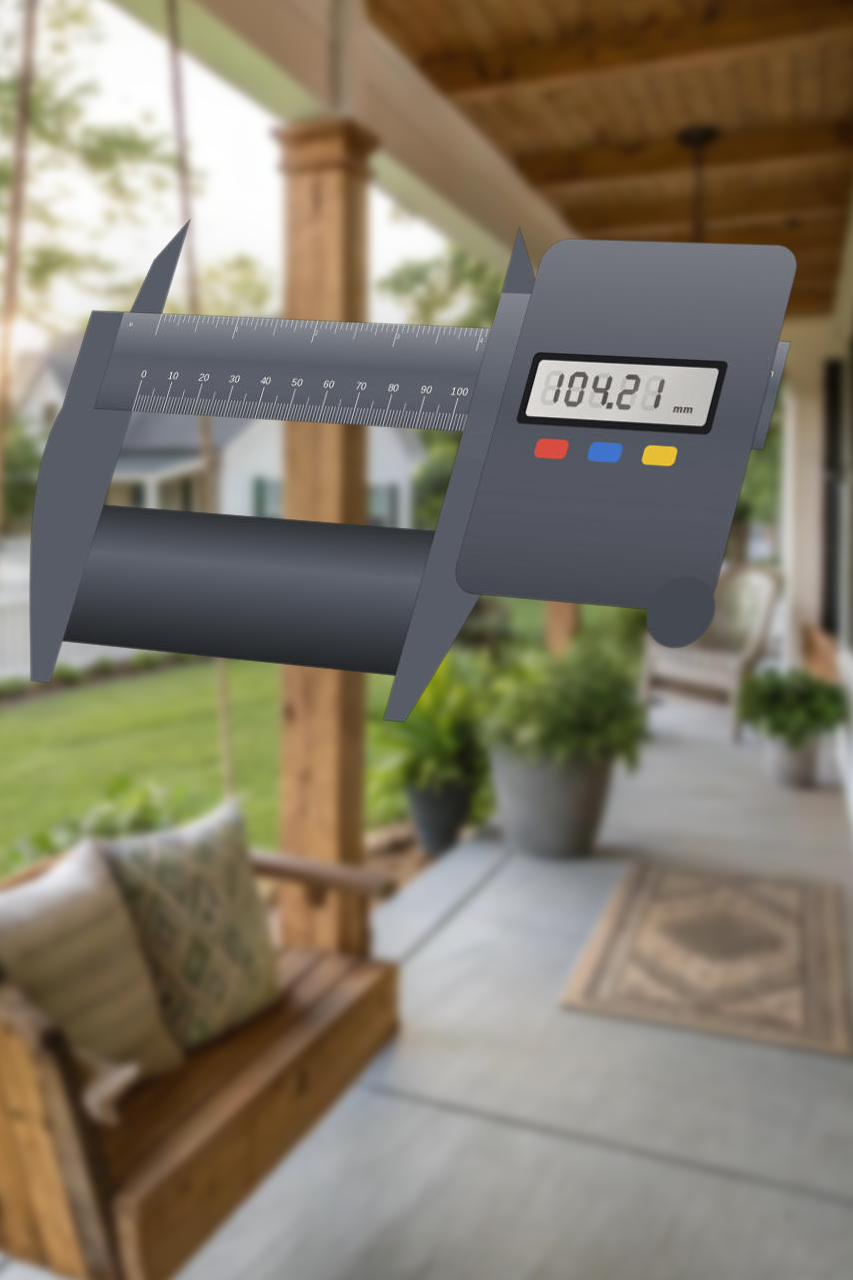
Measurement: 104.21 mm
